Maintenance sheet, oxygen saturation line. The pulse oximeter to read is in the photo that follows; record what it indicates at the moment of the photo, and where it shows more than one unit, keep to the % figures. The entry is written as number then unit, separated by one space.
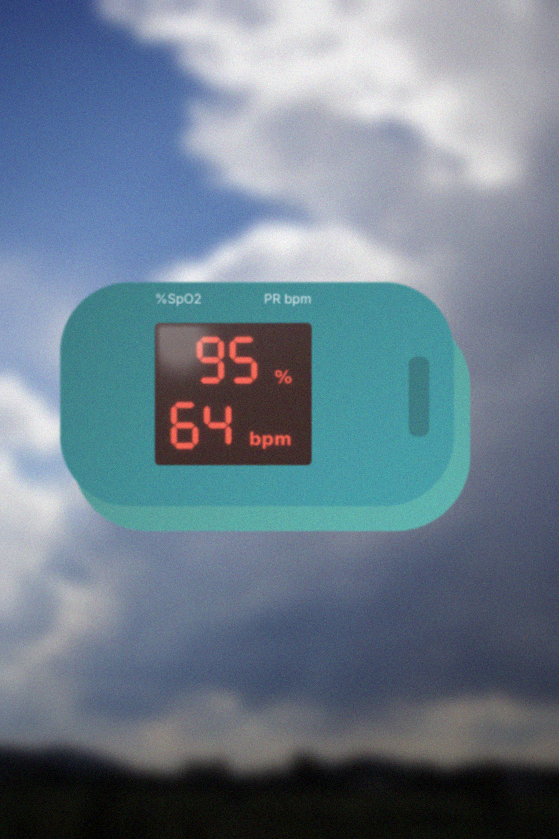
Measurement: 95 %
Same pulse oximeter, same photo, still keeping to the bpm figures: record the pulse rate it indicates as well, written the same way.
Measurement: 64 bpm
